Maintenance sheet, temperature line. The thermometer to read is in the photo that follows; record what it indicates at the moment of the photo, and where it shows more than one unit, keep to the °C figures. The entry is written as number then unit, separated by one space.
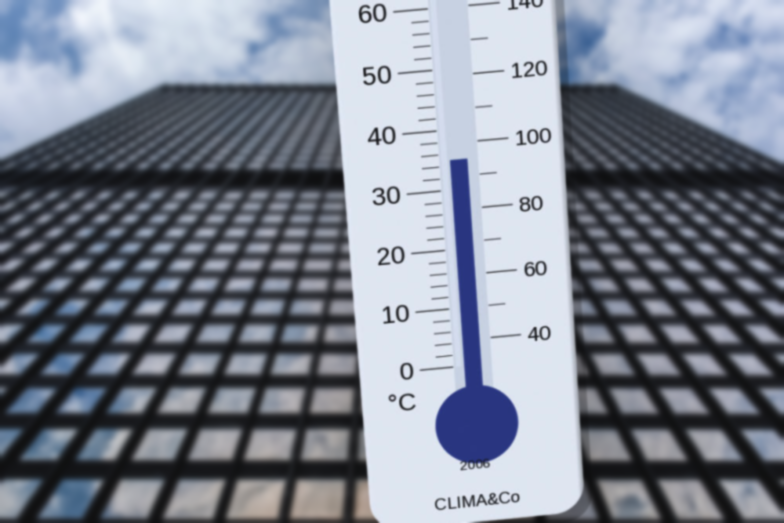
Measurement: 35 °C
